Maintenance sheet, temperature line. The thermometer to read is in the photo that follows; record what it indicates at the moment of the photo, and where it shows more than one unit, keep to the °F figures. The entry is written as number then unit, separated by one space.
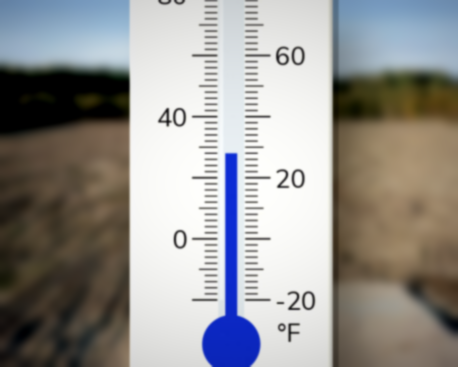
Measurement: 28 °F
